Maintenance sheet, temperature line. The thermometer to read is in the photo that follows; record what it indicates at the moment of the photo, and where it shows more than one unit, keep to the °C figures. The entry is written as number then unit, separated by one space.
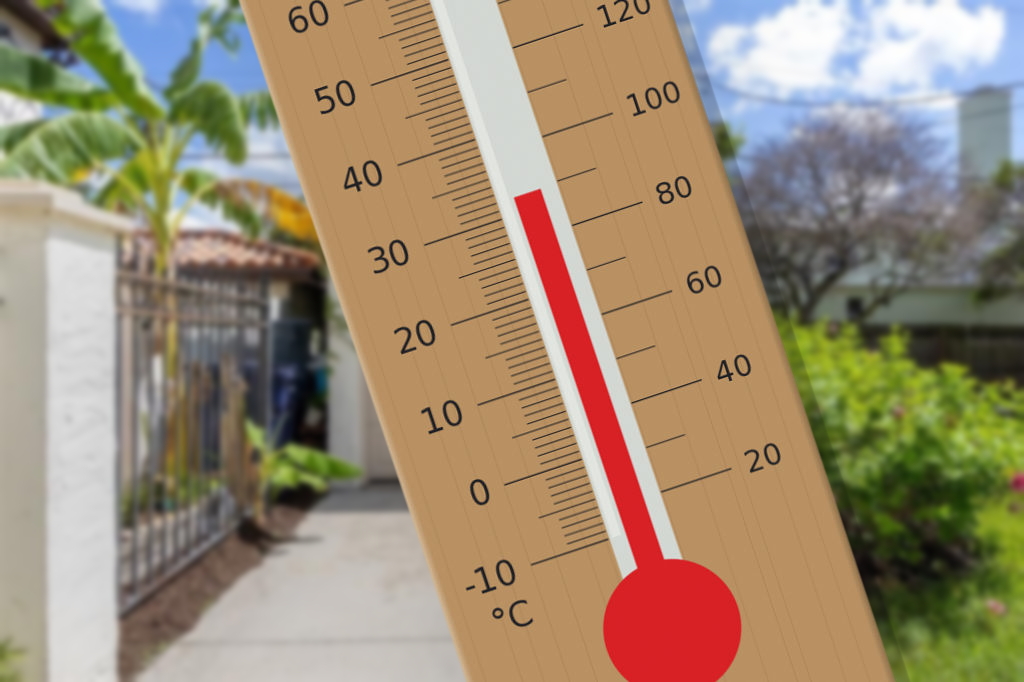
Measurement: 32 °C
